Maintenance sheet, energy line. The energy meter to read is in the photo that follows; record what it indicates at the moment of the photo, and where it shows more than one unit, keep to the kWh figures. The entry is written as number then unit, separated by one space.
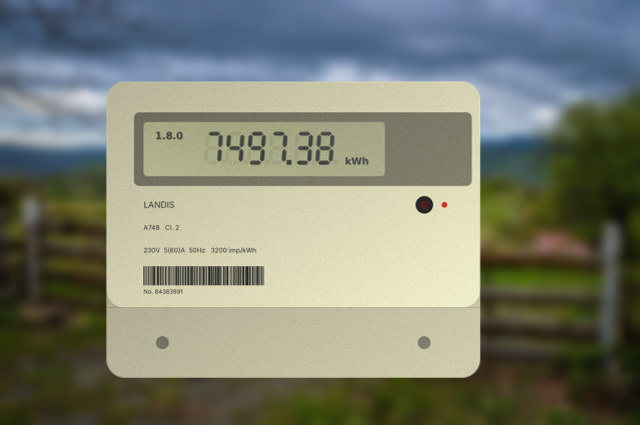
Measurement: 7497.38 kWh
